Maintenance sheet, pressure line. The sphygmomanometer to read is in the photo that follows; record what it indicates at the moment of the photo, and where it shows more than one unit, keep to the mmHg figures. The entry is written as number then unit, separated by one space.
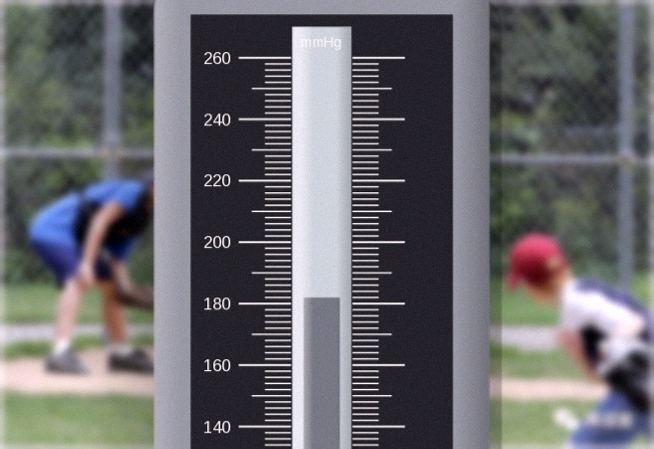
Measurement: 182 mmHg
